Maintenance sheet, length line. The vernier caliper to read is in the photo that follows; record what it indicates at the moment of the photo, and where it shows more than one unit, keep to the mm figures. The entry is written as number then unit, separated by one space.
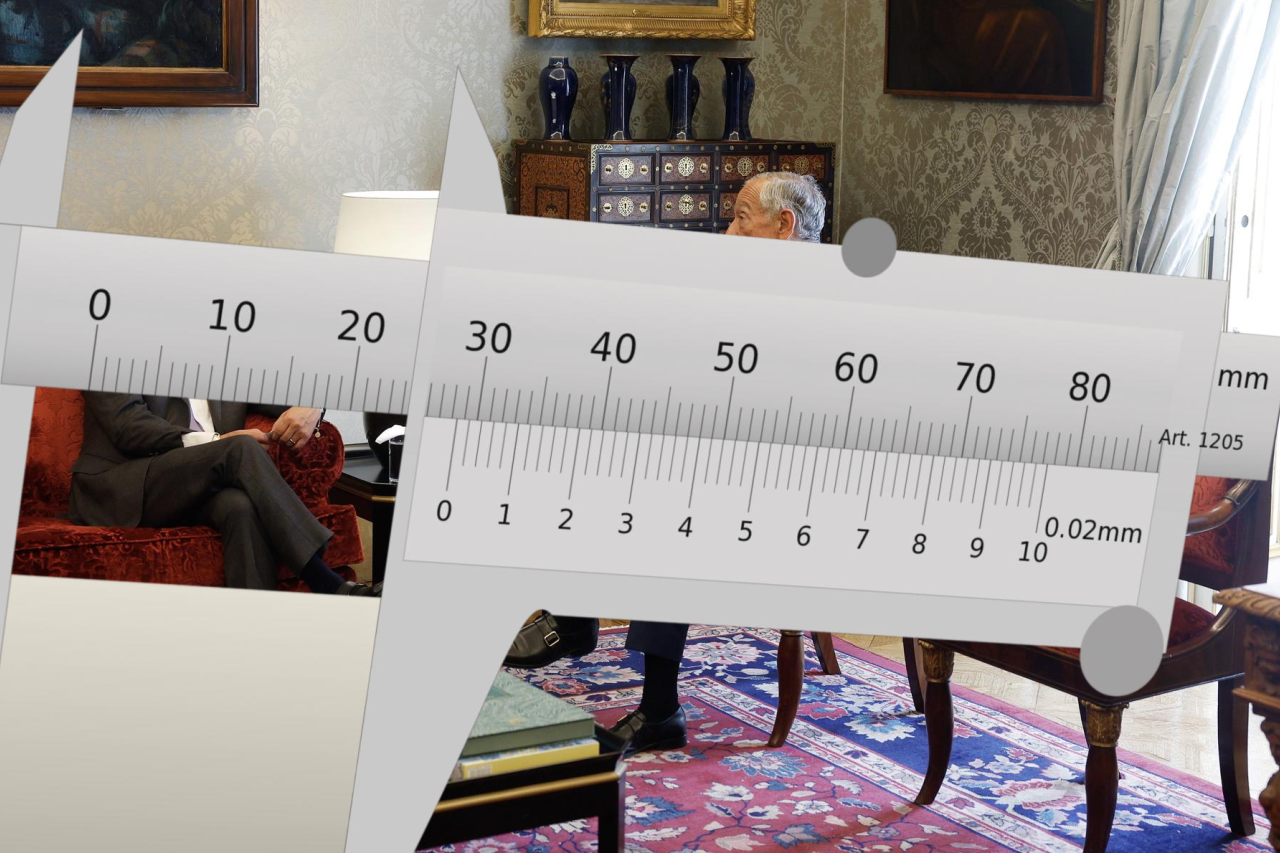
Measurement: 28.4 mm
